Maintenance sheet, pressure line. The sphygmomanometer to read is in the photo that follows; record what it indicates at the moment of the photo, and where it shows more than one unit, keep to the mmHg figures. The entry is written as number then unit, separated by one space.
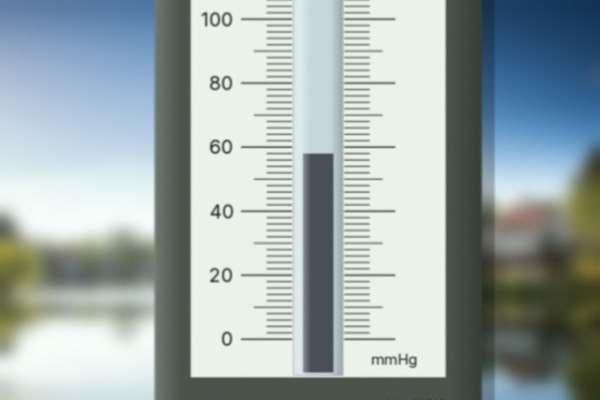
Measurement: 58 mmHg
